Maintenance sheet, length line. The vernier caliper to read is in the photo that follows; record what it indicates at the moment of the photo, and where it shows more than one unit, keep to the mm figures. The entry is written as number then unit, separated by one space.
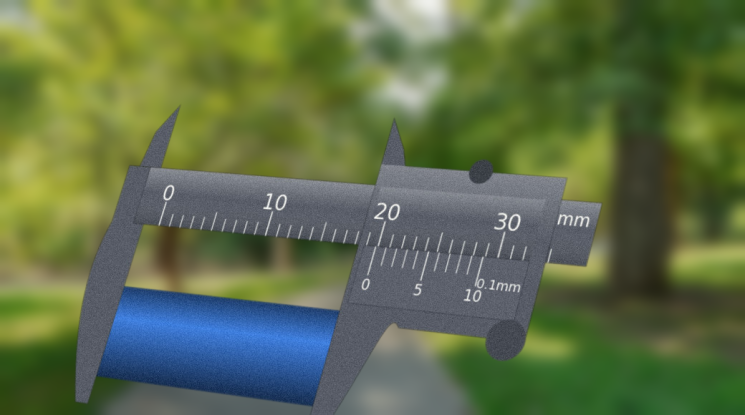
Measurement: 19.8 mm
